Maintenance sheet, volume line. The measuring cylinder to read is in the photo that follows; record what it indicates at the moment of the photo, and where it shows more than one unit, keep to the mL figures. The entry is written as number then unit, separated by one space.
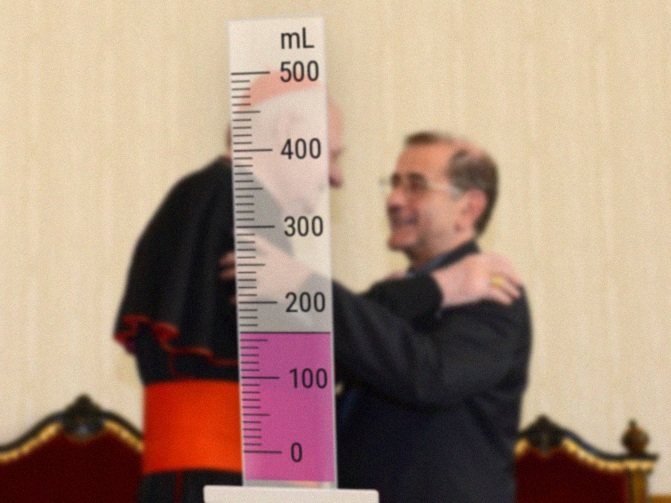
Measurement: 160 mL
